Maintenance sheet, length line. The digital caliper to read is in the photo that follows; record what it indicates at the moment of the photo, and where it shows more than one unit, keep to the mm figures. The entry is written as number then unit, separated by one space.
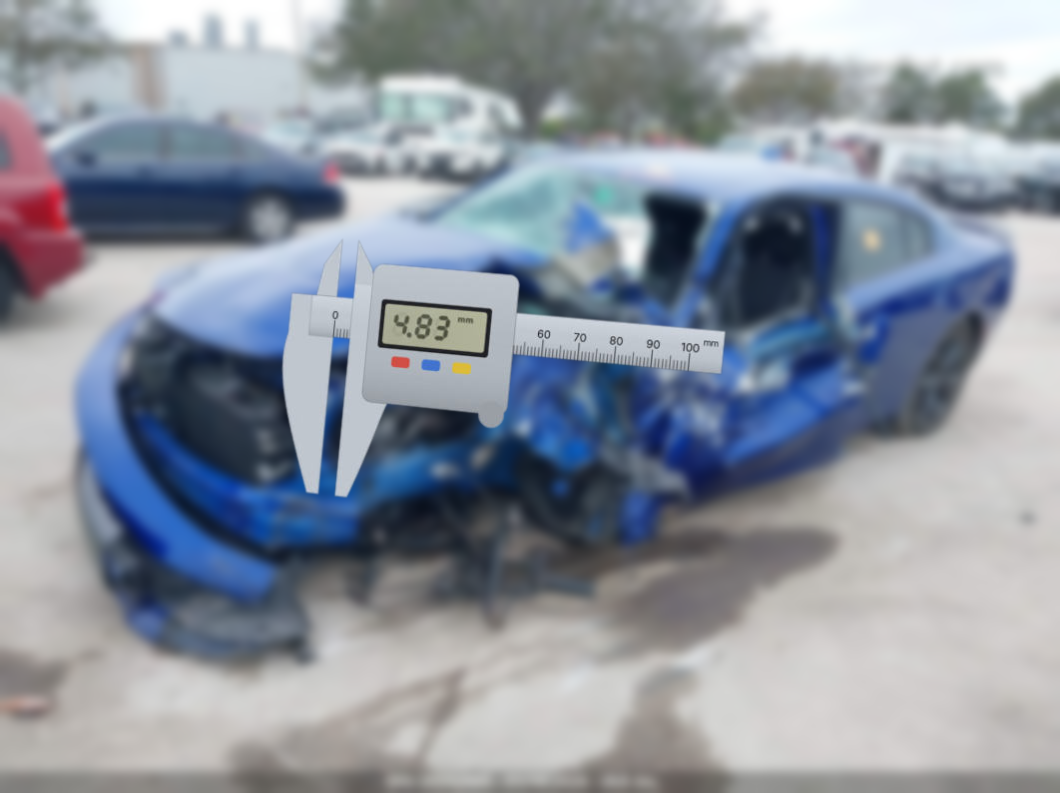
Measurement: 4.83 mm
